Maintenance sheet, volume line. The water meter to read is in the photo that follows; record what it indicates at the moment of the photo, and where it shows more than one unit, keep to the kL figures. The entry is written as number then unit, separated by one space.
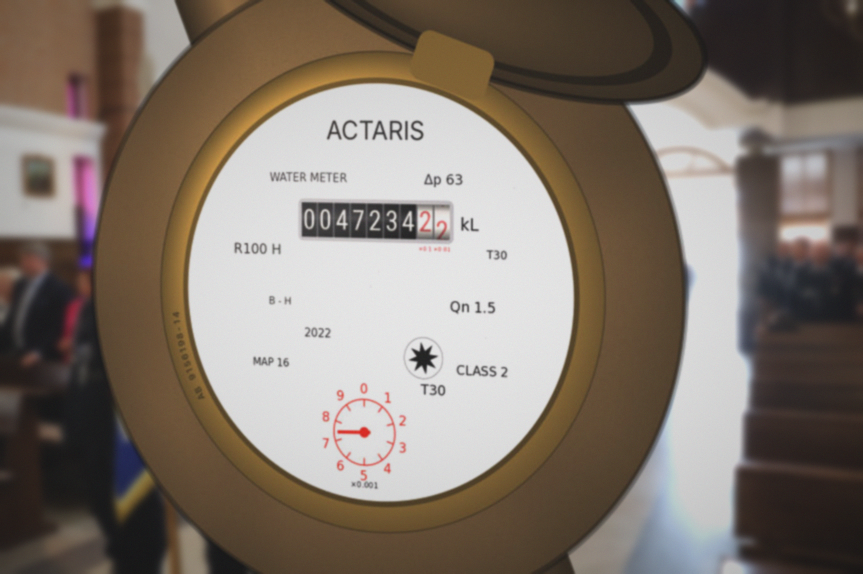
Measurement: 47234.217 kL
